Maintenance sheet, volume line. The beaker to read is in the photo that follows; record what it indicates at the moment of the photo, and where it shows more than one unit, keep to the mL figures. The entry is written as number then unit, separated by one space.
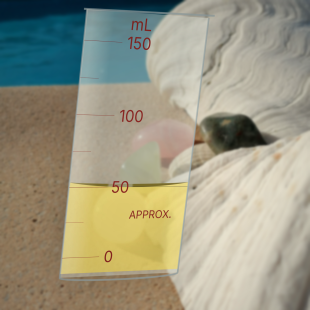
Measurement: 50 mL
